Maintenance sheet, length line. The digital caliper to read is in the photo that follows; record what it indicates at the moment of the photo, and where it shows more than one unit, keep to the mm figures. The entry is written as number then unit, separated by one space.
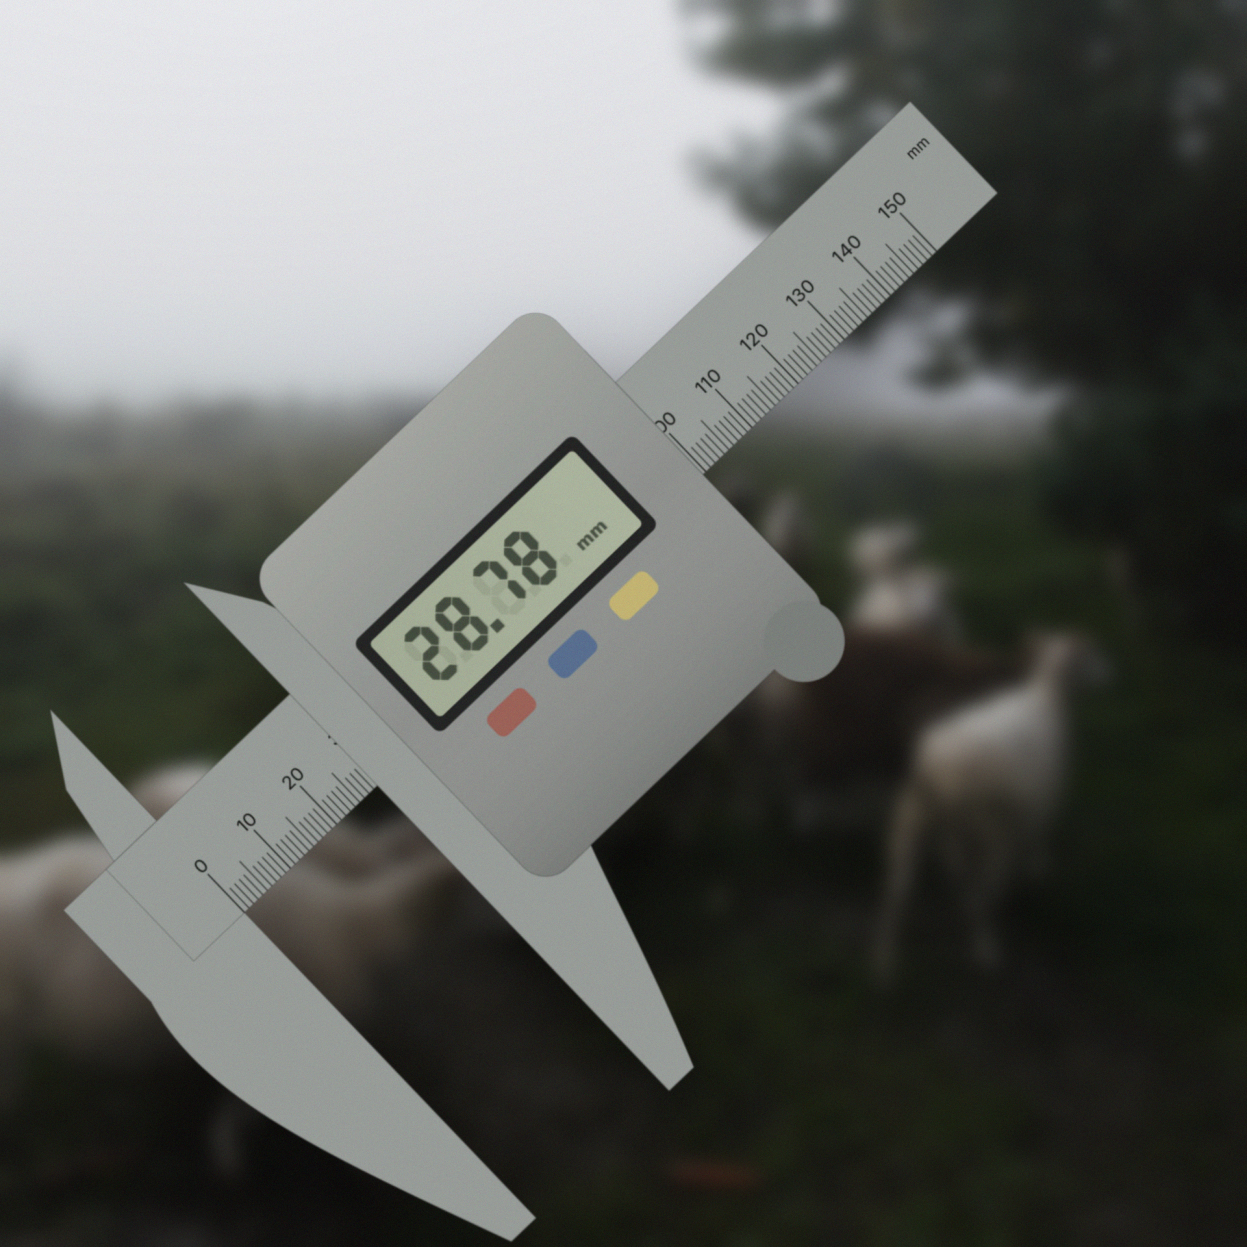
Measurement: 28.78 mm
